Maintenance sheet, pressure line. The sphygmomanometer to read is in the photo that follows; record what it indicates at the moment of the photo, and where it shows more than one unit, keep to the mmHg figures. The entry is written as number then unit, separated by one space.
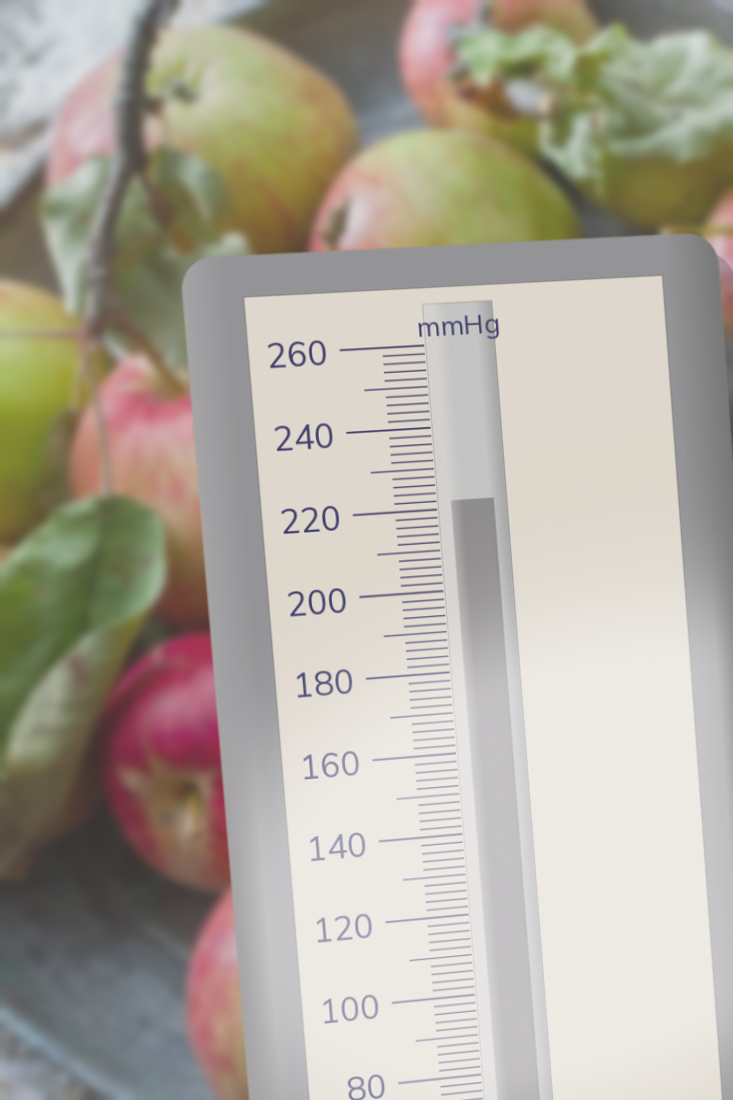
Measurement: 222 mmHg
